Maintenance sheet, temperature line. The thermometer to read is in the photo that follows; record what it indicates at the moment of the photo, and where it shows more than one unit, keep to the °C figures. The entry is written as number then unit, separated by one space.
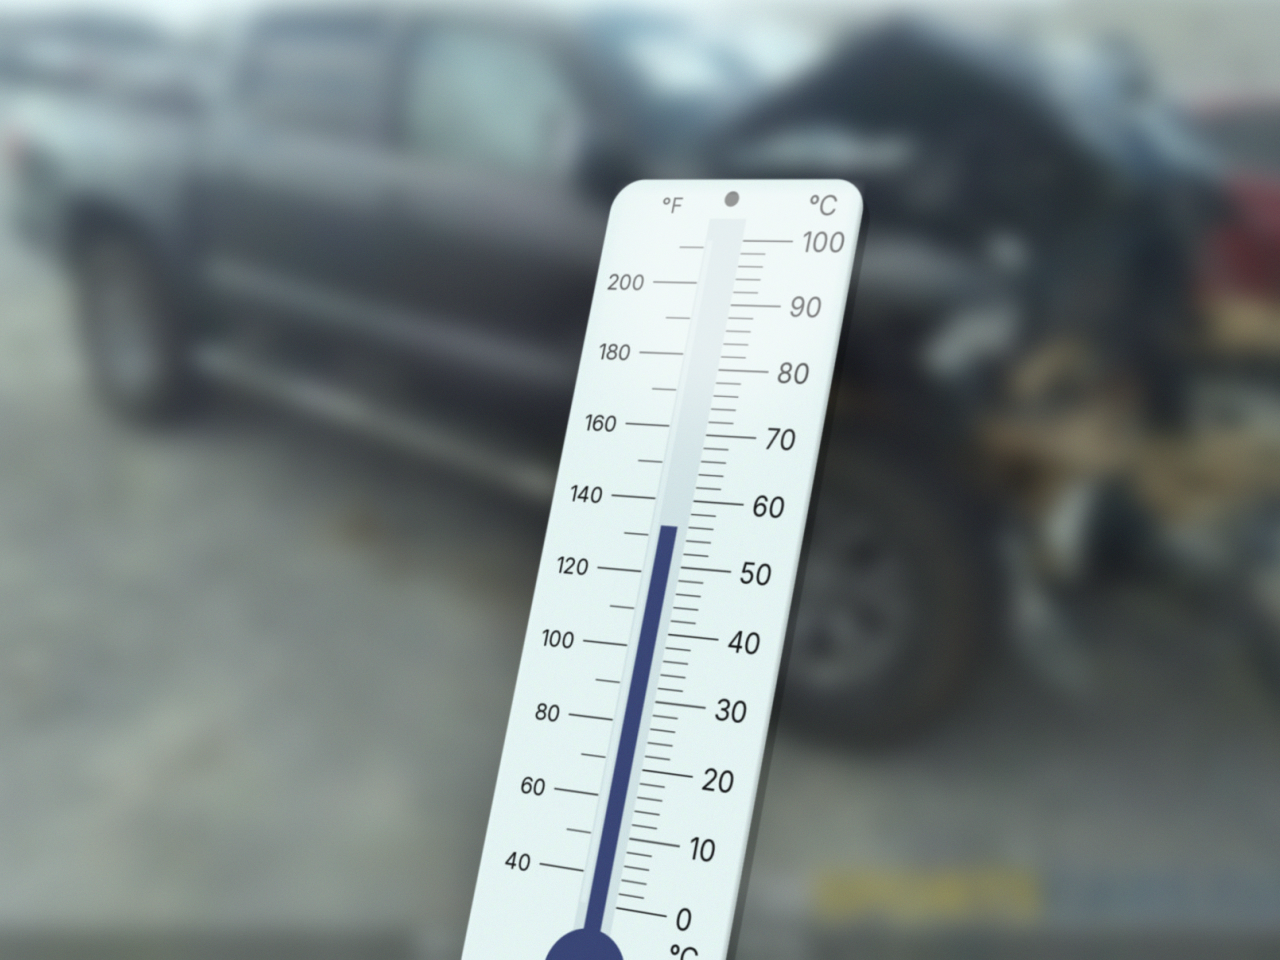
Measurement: 56 °C
